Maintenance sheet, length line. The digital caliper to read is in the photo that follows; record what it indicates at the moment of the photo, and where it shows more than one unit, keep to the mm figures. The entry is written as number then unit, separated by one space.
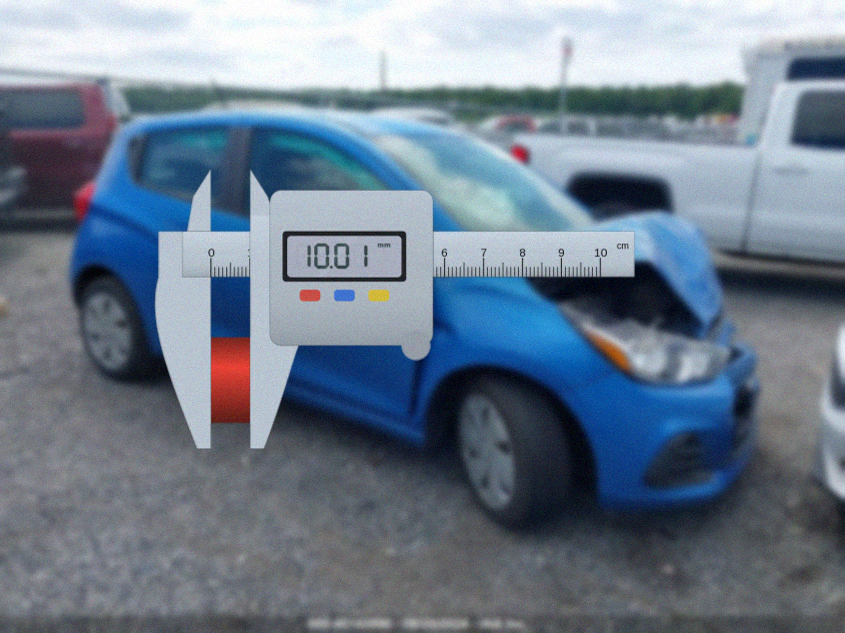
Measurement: 10.01 mm
